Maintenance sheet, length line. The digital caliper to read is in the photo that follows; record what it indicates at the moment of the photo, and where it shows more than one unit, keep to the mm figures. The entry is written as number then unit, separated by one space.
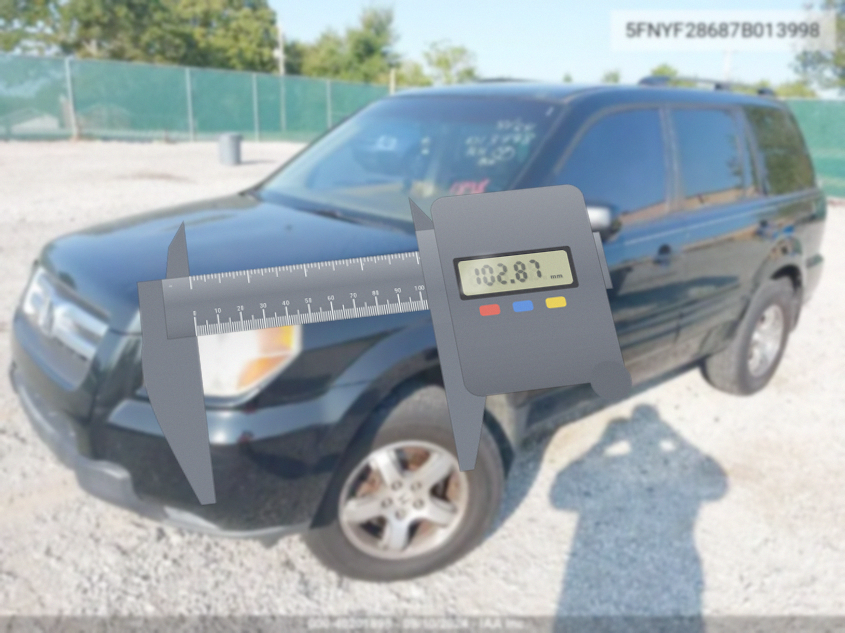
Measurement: 102.87 mm
